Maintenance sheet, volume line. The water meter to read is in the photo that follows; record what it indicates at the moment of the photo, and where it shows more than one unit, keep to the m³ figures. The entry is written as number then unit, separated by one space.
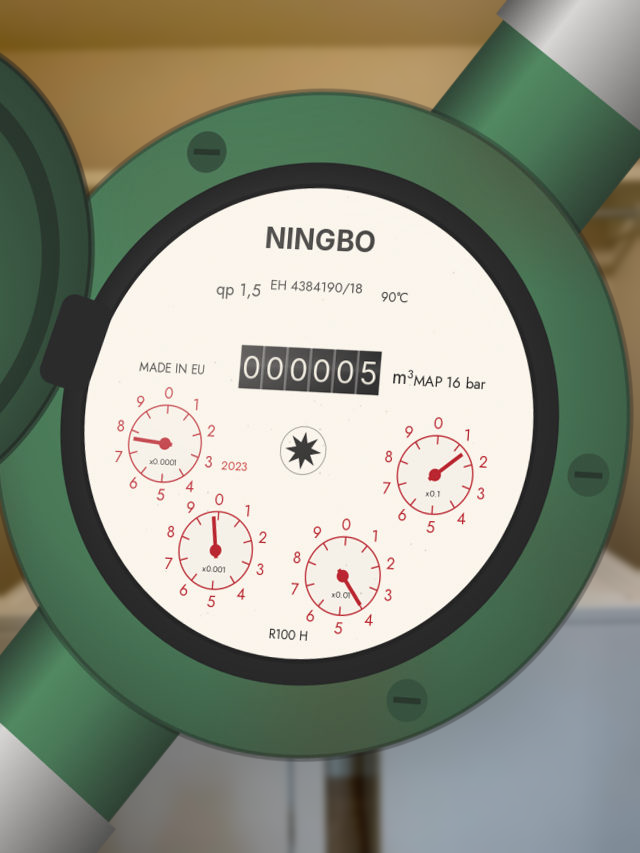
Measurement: 5.1397 m³
